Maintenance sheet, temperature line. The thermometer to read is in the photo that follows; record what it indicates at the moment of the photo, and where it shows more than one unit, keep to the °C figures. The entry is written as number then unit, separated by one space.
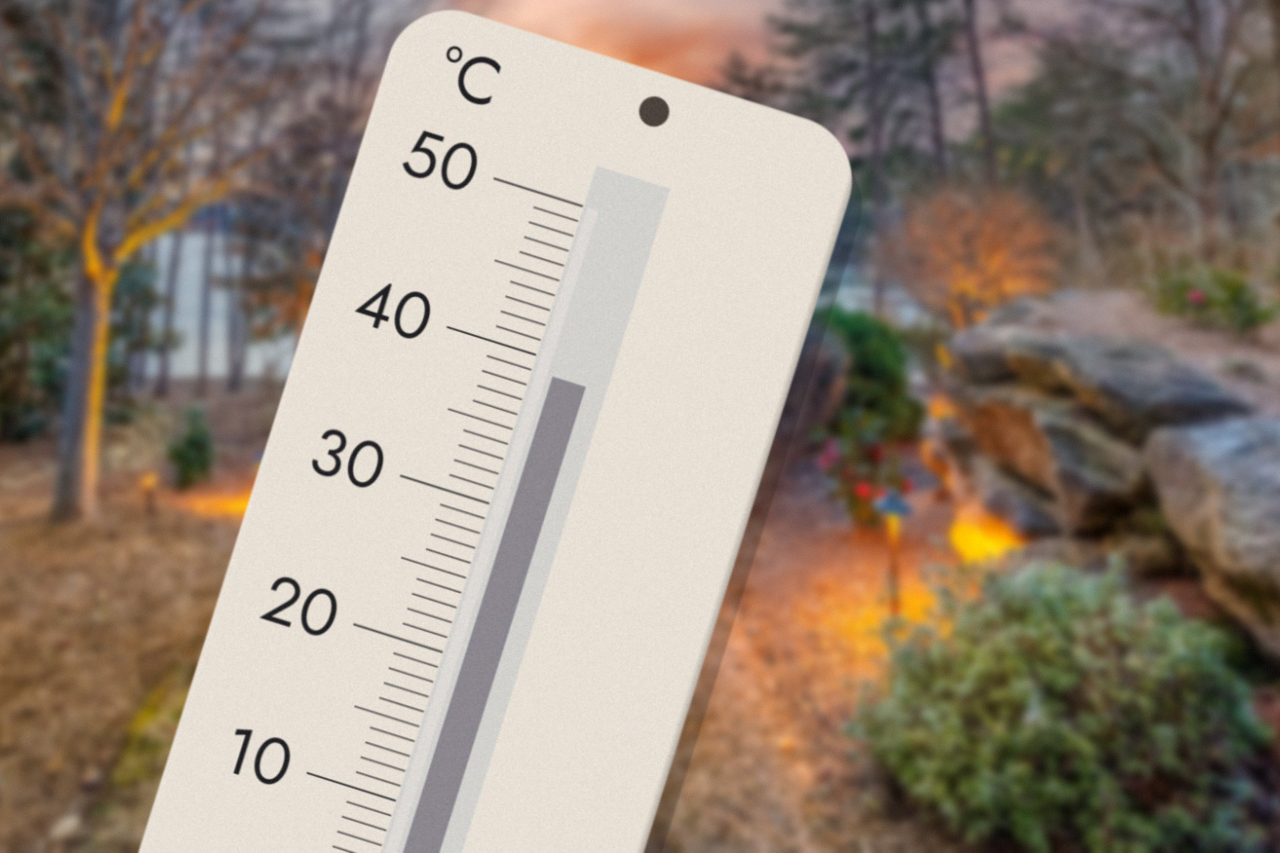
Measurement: 39 °C
